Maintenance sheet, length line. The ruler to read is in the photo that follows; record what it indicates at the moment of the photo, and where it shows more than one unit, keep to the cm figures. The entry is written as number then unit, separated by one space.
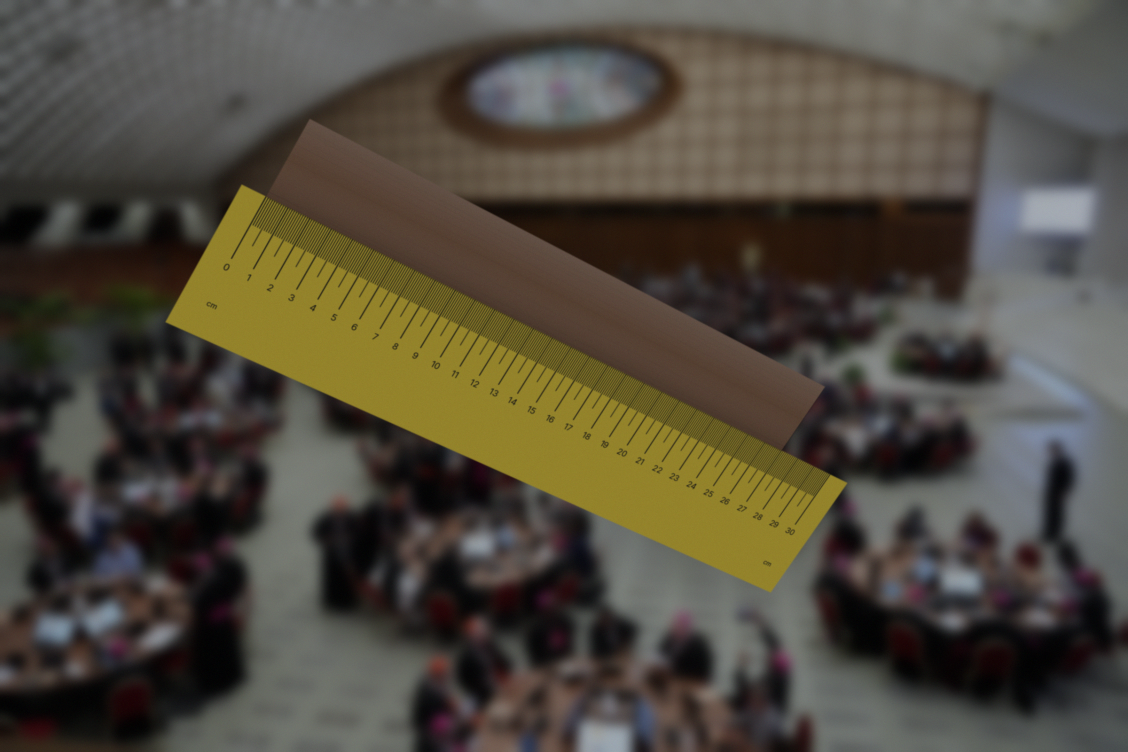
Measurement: 27 cm
